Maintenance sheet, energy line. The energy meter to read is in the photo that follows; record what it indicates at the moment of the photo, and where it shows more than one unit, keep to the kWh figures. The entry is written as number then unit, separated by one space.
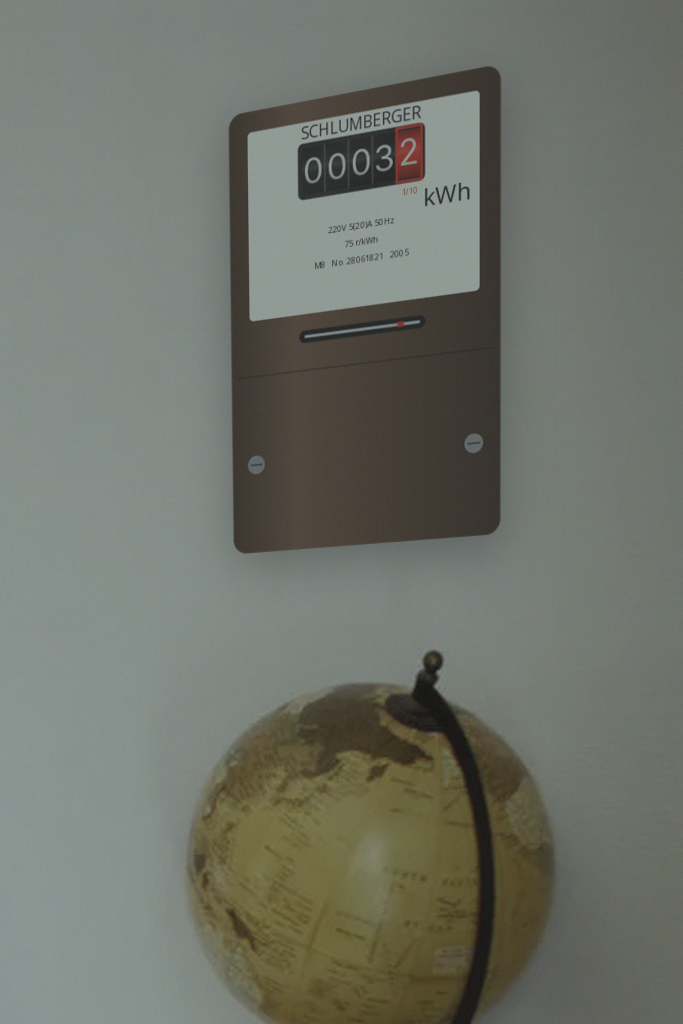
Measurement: 3.2 kWh
